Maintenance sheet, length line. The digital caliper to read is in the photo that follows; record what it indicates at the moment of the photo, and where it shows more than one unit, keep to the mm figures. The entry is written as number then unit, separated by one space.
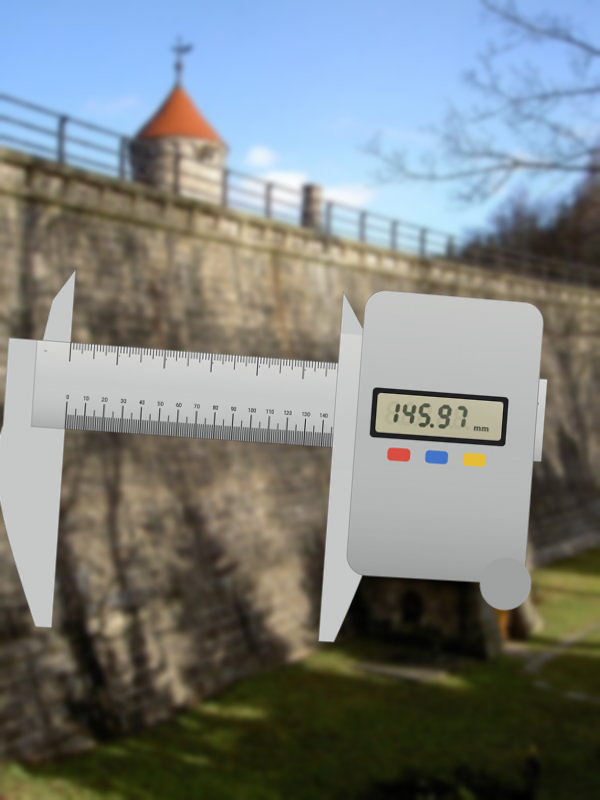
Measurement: 145.97 mm
